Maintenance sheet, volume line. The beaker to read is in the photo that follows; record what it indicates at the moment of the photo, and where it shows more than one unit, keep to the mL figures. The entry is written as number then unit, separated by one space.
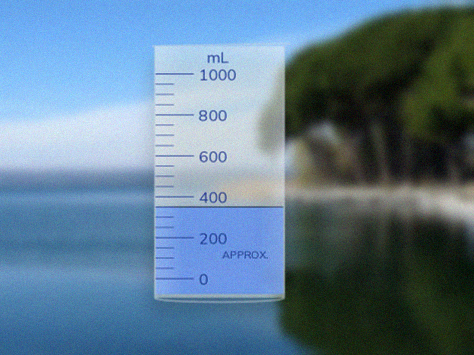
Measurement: 350 mL
